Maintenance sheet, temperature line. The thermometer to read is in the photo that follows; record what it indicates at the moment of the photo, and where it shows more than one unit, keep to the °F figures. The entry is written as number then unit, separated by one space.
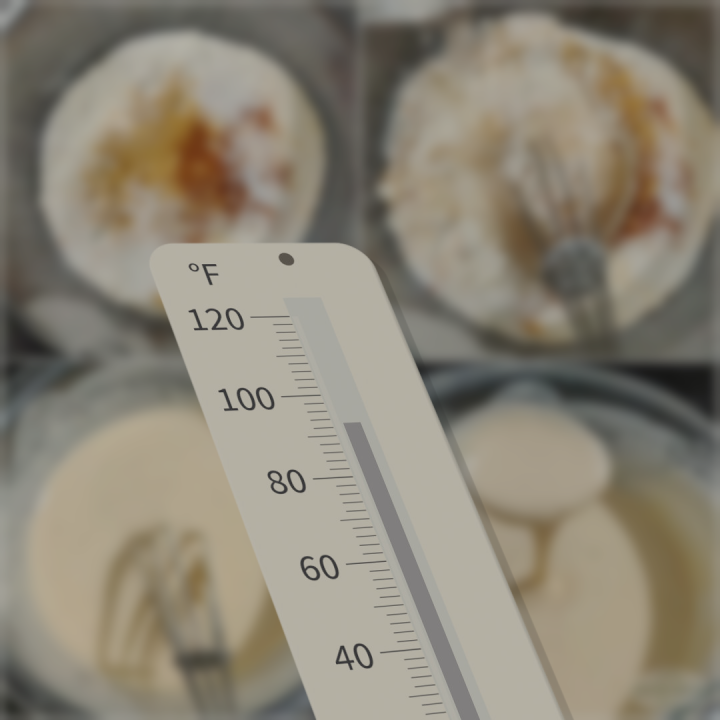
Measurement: 93 °F
